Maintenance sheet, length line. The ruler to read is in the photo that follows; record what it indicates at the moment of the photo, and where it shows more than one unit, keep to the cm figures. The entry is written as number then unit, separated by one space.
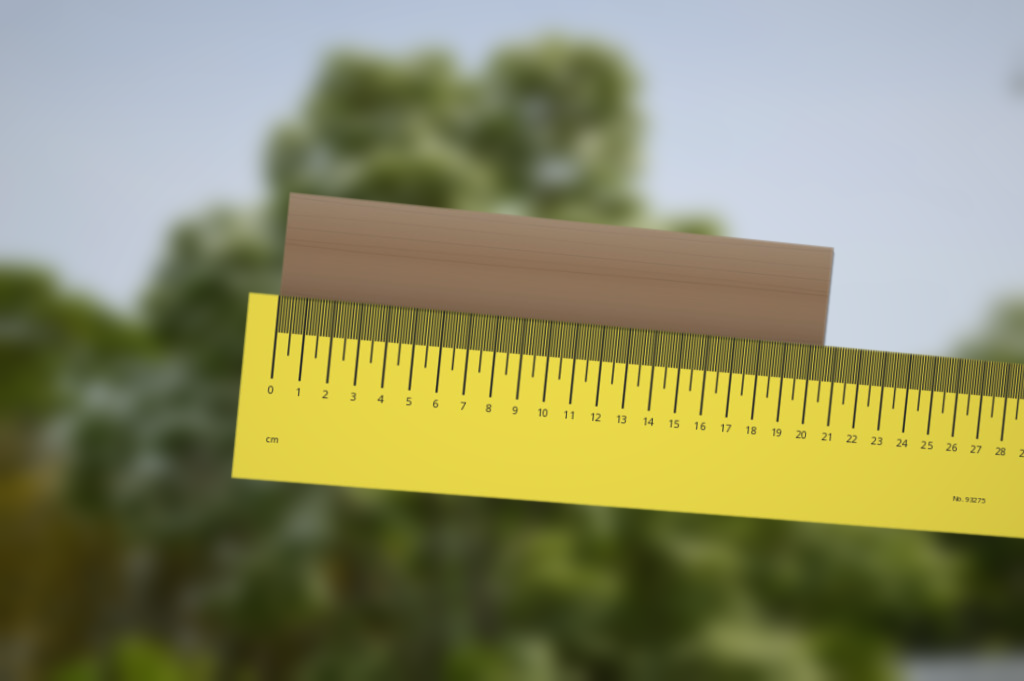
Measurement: 20.5 cm
